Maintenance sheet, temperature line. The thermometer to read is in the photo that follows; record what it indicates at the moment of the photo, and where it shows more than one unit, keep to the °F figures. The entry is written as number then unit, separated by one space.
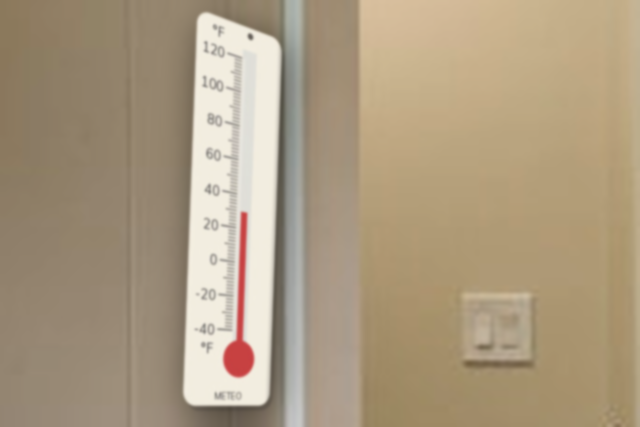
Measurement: 30 °F
